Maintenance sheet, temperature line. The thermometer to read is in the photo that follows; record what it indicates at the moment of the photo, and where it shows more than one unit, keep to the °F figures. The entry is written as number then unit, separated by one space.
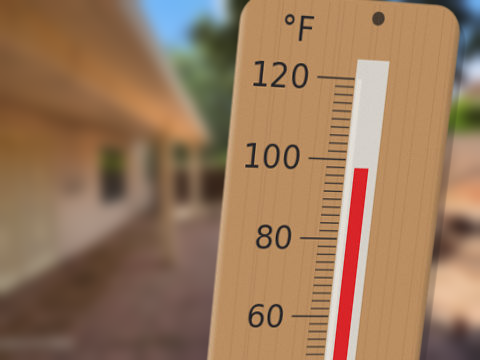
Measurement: 98 °F
